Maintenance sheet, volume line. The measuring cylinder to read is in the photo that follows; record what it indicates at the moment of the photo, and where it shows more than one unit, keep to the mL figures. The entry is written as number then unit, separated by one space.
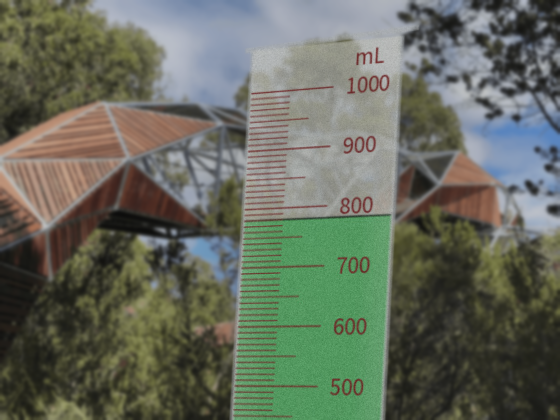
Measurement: 780 mL
